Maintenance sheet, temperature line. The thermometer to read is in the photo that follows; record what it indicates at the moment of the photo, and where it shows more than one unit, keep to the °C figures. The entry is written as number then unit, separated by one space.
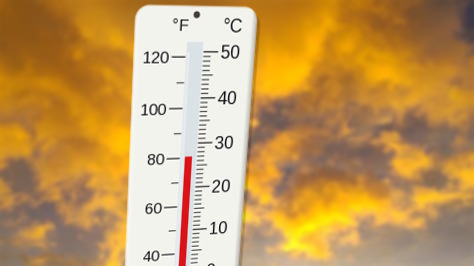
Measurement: 27 °C
